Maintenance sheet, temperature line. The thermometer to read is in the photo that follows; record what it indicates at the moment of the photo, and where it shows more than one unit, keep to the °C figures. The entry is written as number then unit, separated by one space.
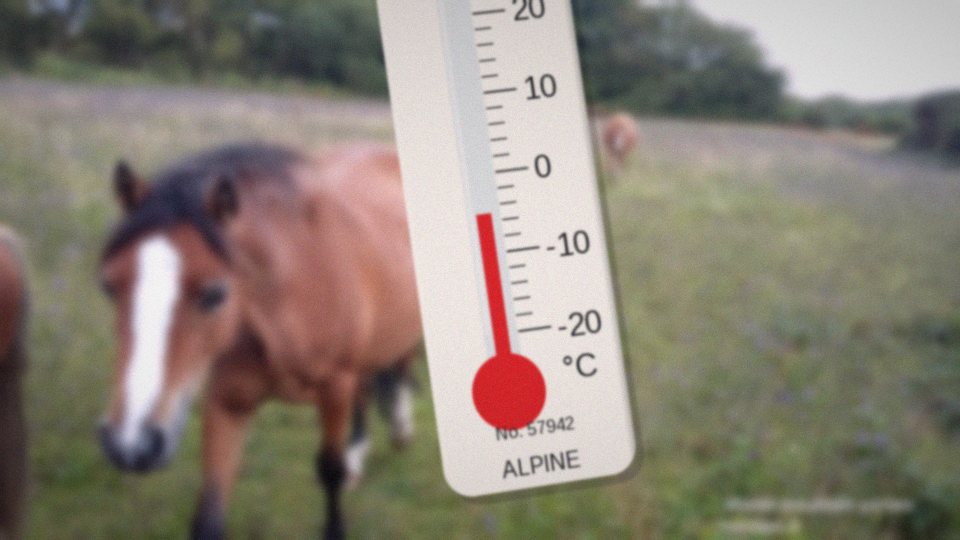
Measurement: -5 °C
